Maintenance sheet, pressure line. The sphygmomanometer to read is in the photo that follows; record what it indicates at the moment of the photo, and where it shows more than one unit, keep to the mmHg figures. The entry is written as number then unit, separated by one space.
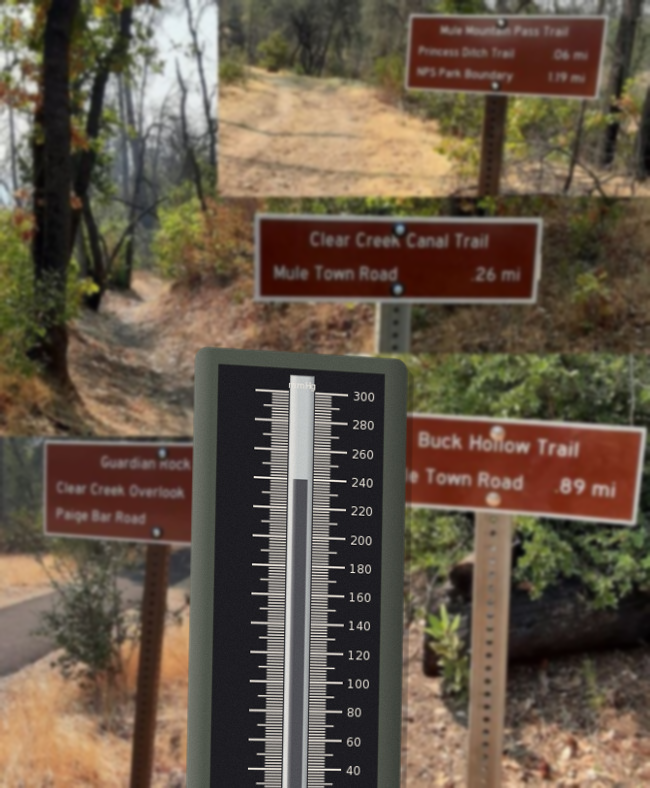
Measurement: 240 mmHg
